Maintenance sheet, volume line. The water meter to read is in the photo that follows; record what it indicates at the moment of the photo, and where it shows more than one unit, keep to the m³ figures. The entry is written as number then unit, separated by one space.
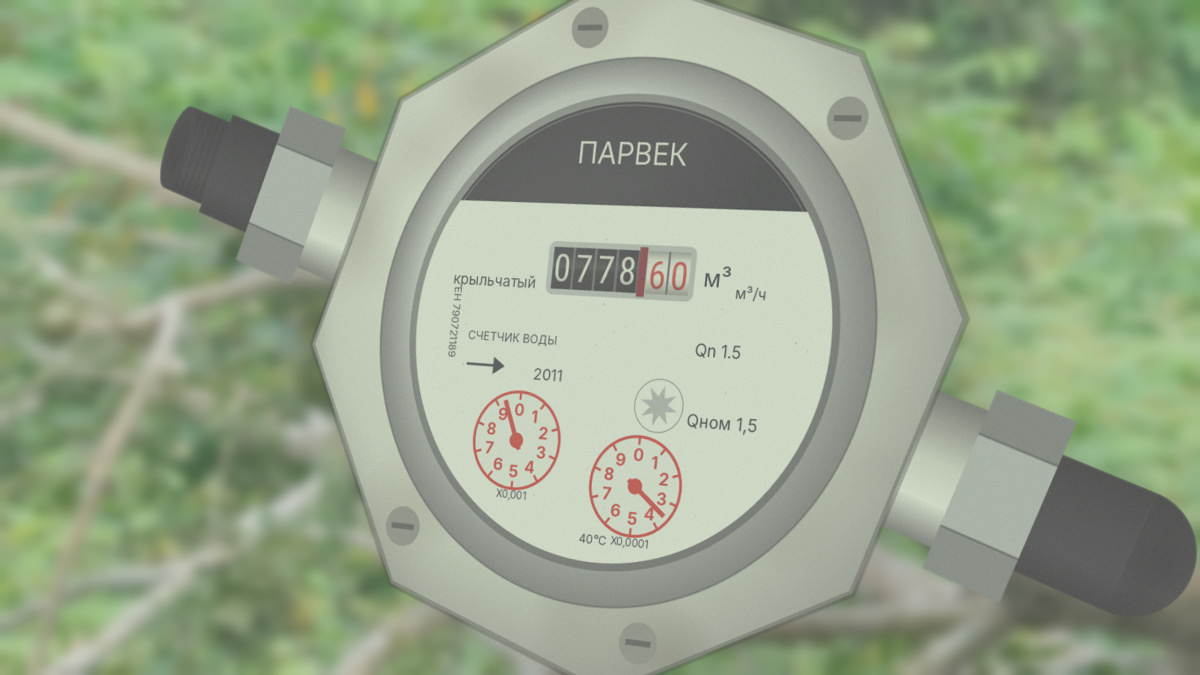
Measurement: 778.5993 m³
